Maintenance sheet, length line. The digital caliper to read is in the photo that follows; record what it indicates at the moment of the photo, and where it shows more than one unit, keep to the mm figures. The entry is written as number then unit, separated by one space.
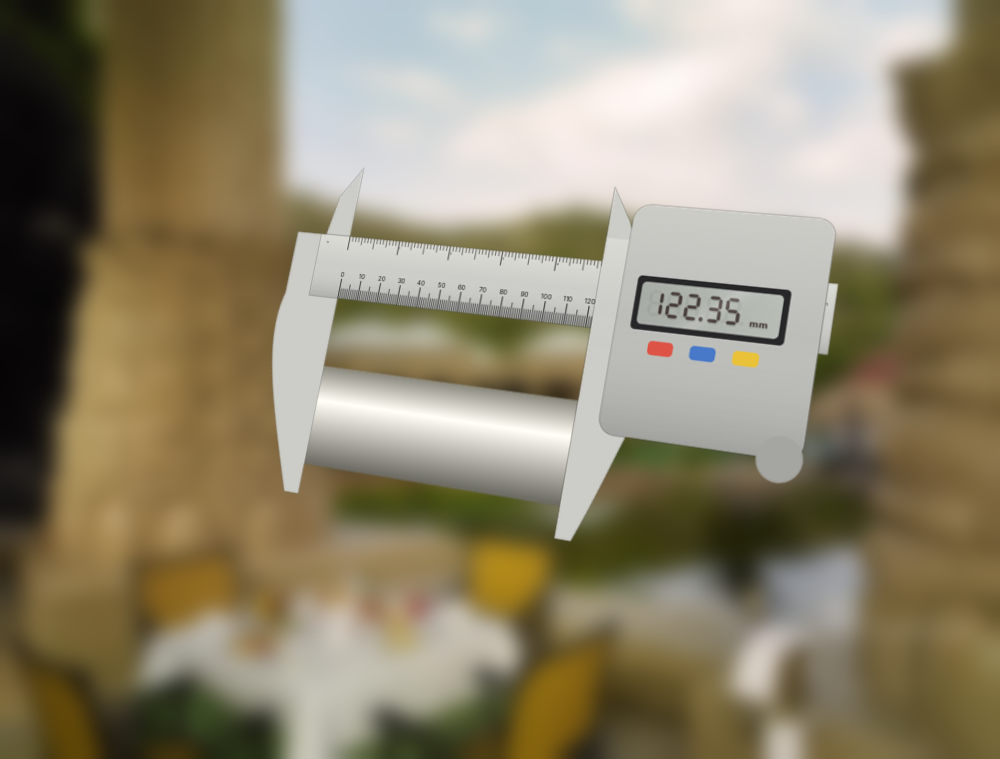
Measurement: 122.35 mm
